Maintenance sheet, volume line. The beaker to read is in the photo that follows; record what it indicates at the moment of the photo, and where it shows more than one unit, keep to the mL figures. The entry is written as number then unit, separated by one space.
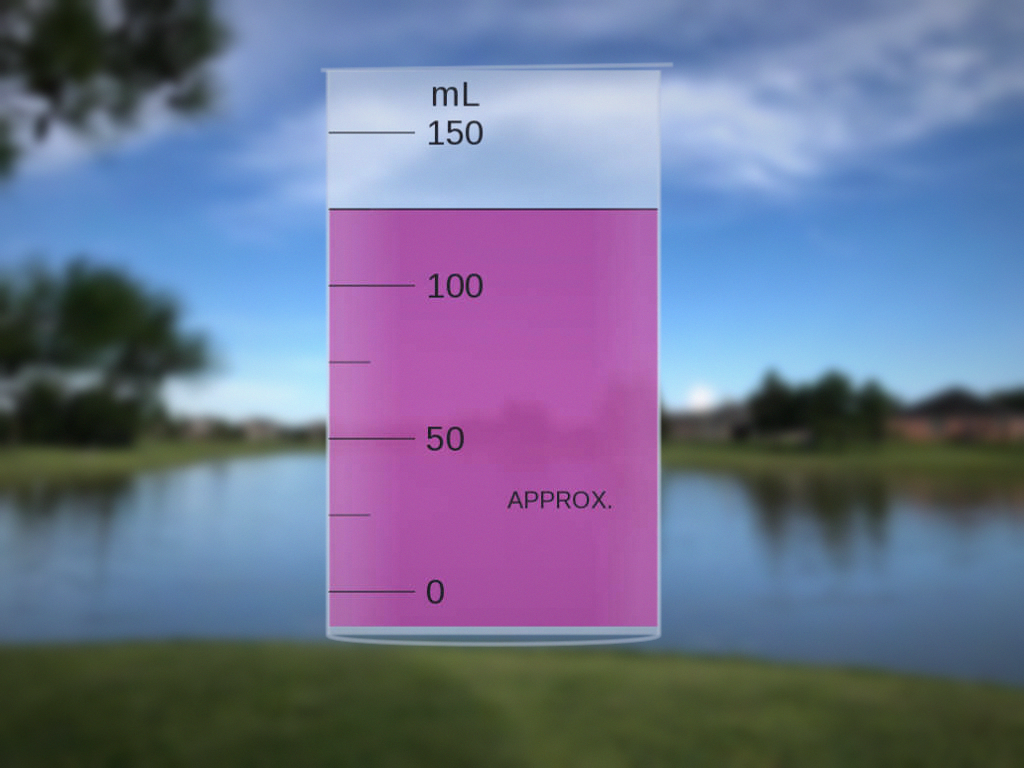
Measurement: 125 mL
